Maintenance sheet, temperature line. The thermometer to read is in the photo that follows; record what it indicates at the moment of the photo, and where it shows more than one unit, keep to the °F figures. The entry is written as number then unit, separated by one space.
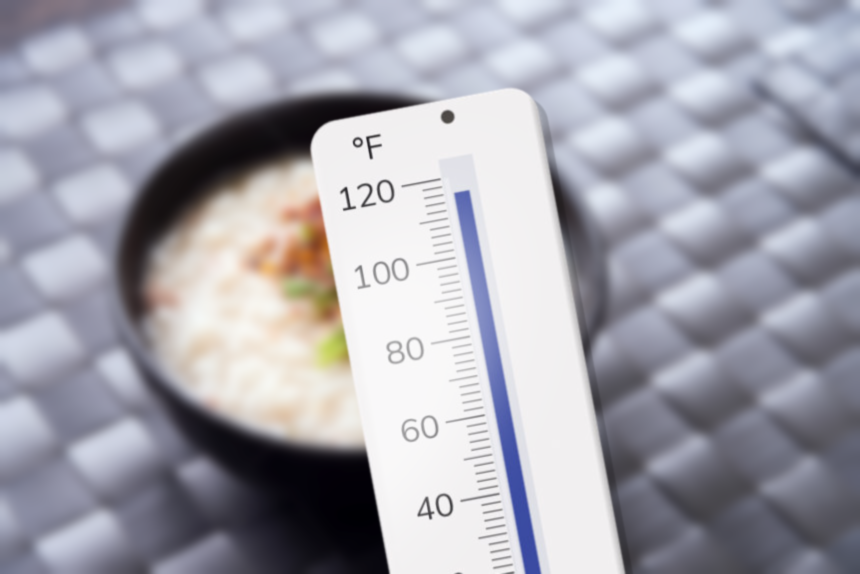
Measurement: 116 °F
